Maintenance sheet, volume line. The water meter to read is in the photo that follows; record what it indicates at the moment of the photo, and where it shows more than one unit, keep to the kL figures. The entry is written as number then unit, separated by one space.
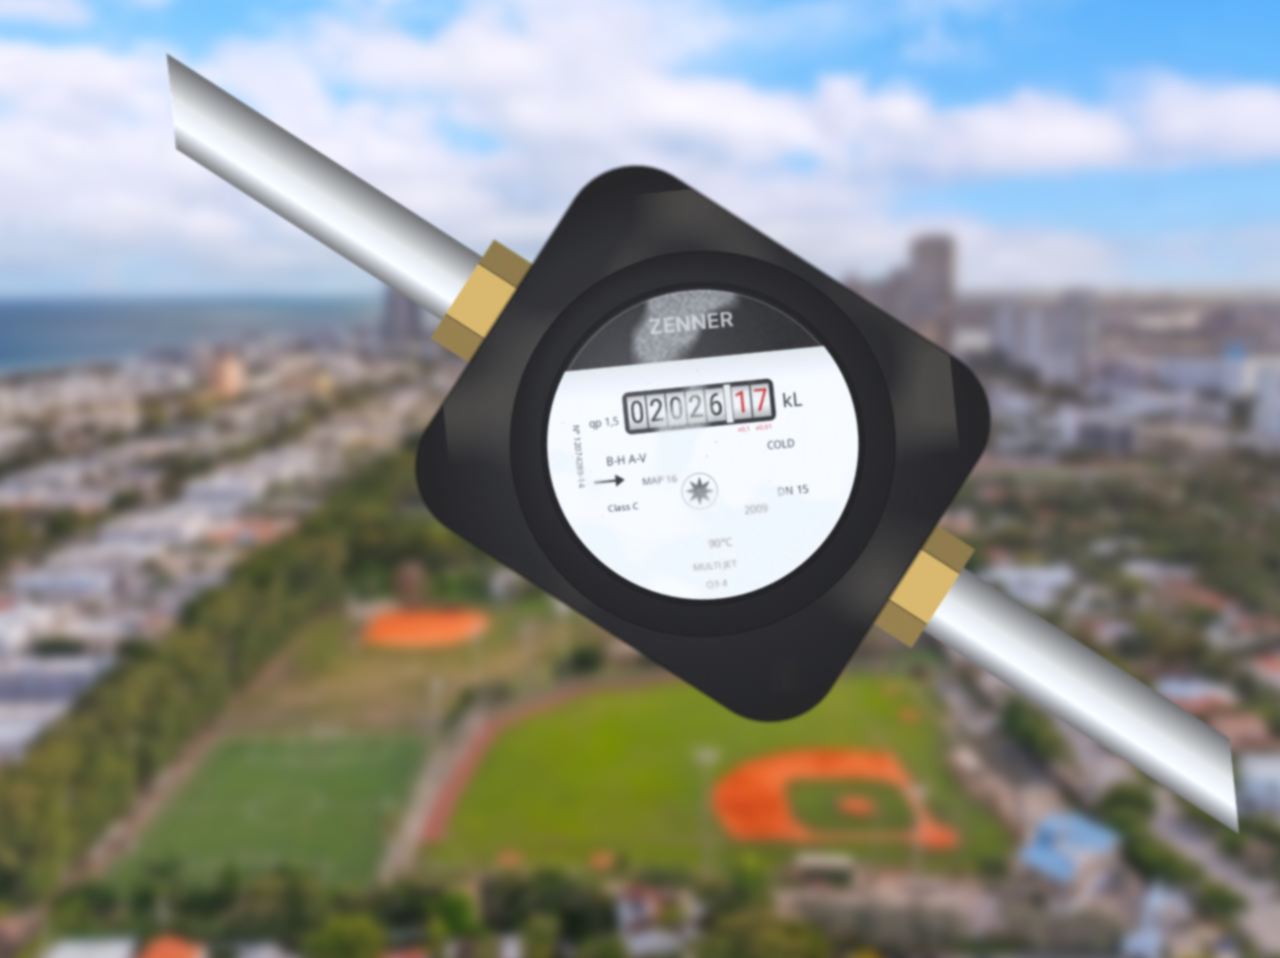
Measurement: 2026.17 kL
